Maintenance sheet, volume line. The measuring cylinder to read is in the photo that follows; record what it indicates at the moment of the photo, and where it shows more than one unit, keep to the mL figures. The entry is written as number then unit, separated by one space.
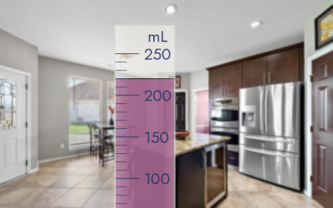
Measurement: 220 mL
